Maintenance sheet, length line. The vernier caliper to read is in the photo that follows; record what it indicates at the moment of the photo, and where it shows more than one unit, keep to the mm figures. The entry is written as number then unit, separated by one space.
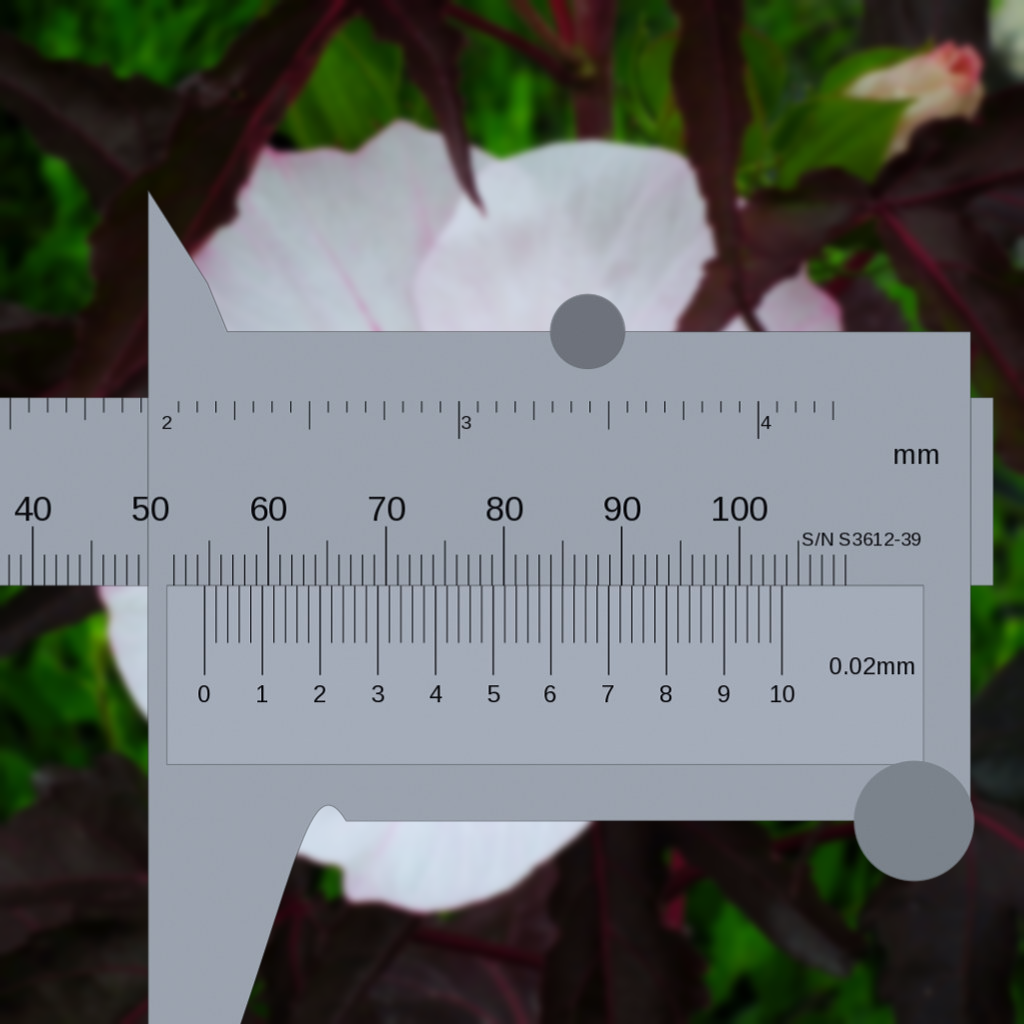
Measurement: 54.6 mm
